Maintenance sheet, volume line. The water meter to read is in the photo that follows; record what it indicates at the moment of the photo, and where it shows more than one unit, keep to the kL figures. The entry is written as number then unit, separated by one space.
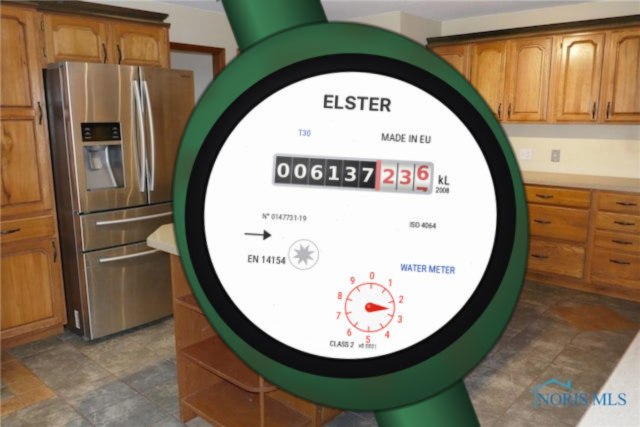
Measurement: 6137.2362 kL
